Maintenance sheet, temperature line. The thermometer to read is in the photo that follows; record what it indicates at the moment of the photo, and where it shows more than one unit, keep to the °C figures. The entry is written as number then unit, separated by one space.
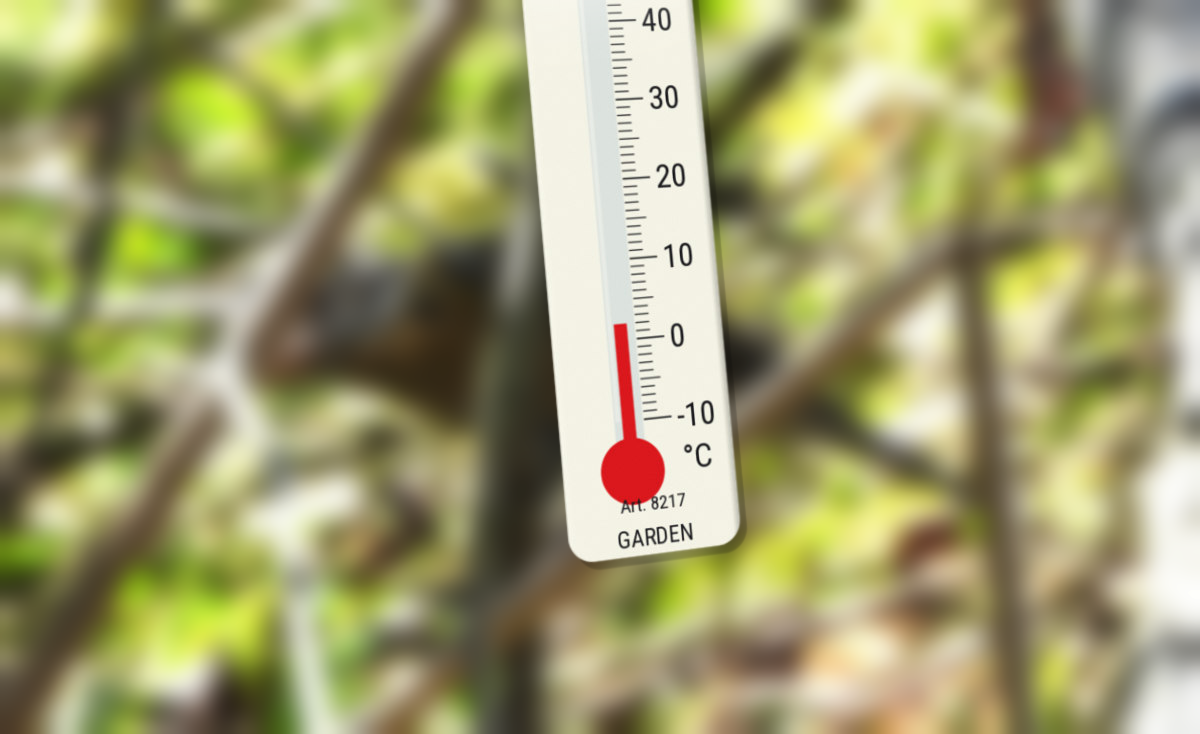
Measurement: 2 °C
